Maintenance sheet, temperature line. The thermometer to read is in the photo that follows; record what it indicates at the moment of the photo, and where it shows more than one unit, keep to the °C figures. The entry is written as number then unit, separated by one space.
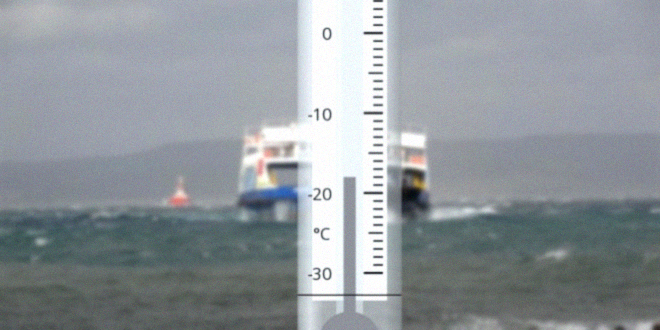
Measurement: -18 °C
